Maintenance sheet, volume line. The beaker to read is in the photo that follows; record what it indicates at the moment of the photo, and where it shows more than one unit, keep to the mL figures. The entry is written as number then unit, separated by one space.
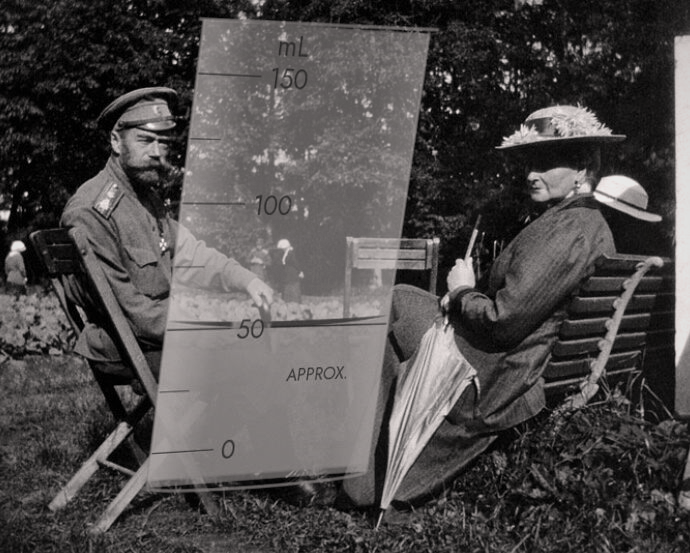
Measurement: 50 mL
